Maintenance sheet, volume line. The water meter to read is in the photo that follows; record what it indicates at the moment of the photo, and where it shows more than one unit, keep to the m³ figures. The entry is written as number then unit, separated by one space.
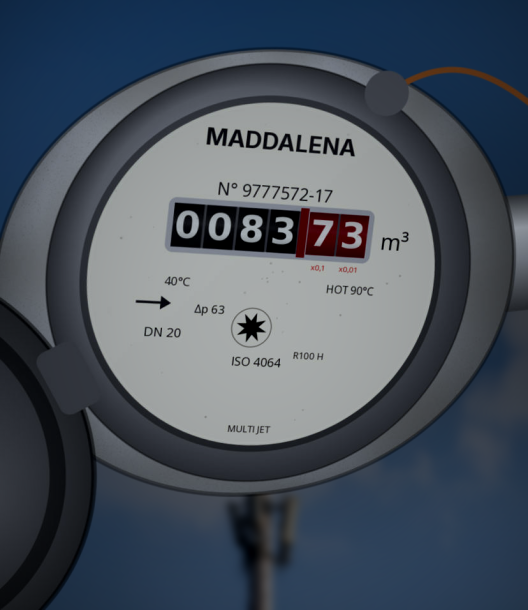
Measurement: 83.73 m³
